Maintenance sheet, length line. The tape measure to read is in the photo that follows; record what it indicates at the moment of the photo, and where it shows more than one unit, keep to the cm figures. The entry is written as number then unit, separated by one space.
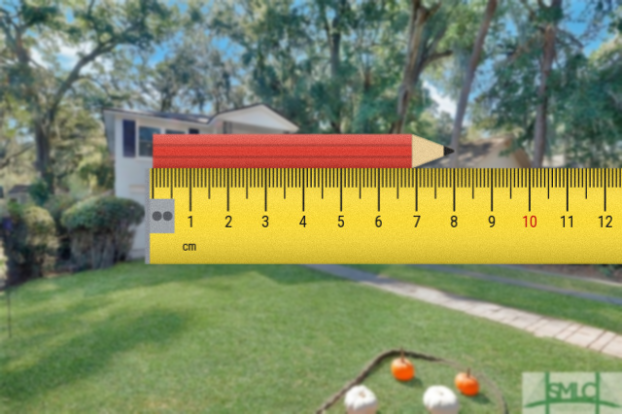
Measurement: 8 cm
